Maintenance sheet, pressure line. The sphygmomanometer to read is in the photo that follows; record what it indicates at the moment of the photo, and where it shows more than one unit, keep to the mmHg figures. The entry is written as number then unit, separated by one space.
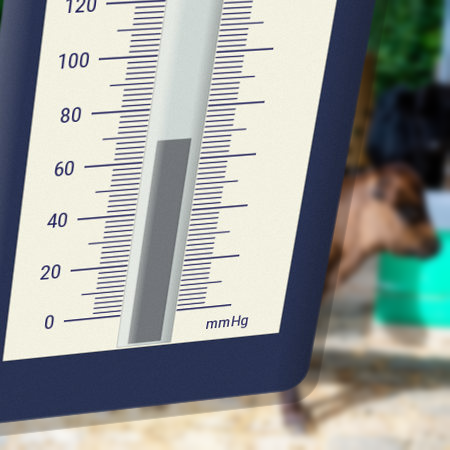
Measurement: 68 mmHg
